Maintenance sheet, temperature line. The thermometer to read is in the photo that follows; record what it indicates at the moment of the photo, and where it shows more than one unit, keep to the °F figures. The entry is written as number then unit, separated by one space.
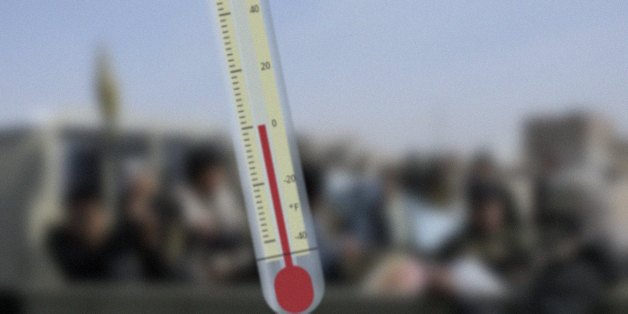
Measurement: 0 °F
